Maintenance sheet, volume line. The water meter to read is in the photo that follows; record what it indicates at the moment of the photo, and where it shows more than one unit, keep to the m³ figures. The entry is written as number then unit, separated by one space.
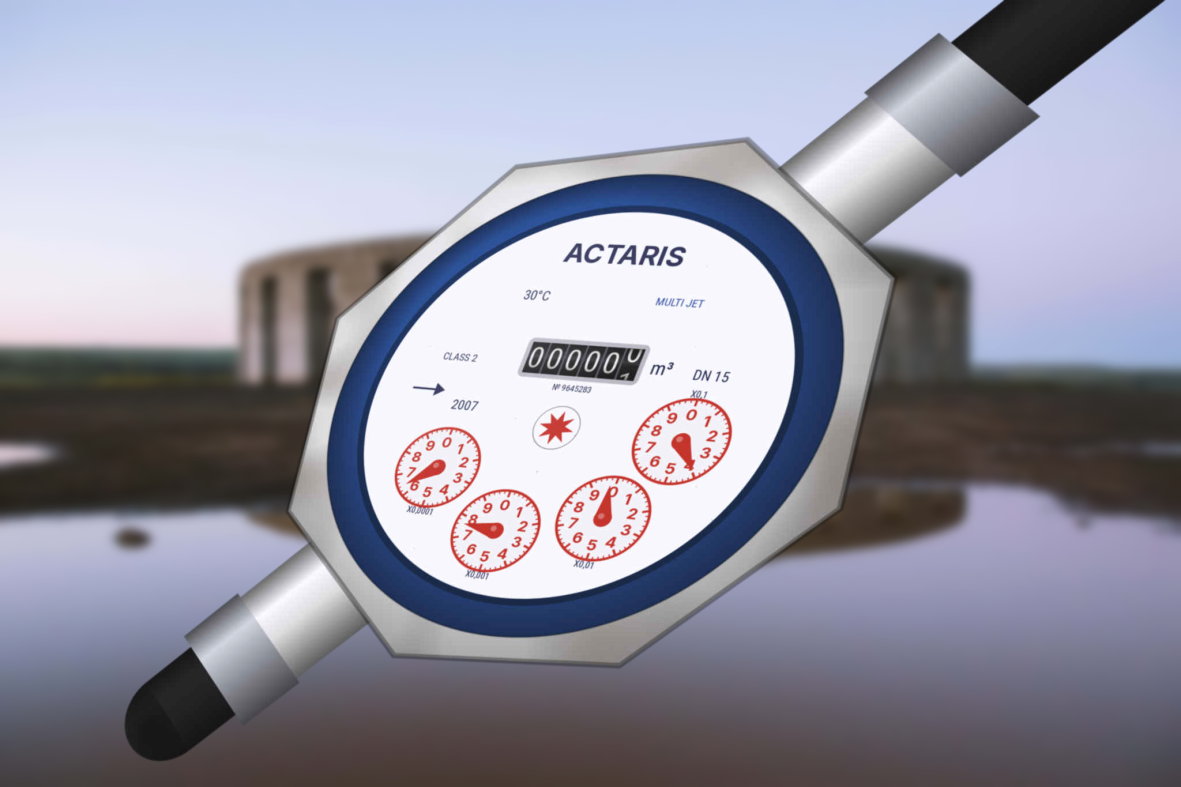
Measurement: 0.3976 m³
